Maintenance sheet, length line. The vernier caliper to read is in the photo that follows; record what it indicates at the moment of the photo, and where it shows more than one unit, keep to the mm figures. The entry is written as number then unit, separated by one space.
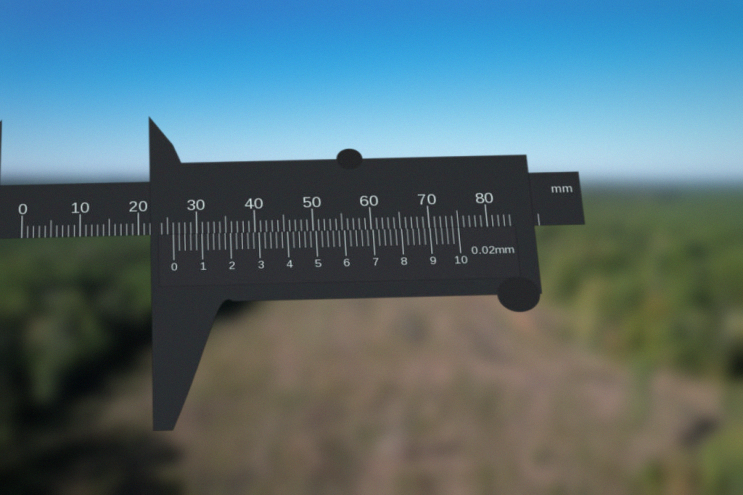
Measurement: 26.0 mm
